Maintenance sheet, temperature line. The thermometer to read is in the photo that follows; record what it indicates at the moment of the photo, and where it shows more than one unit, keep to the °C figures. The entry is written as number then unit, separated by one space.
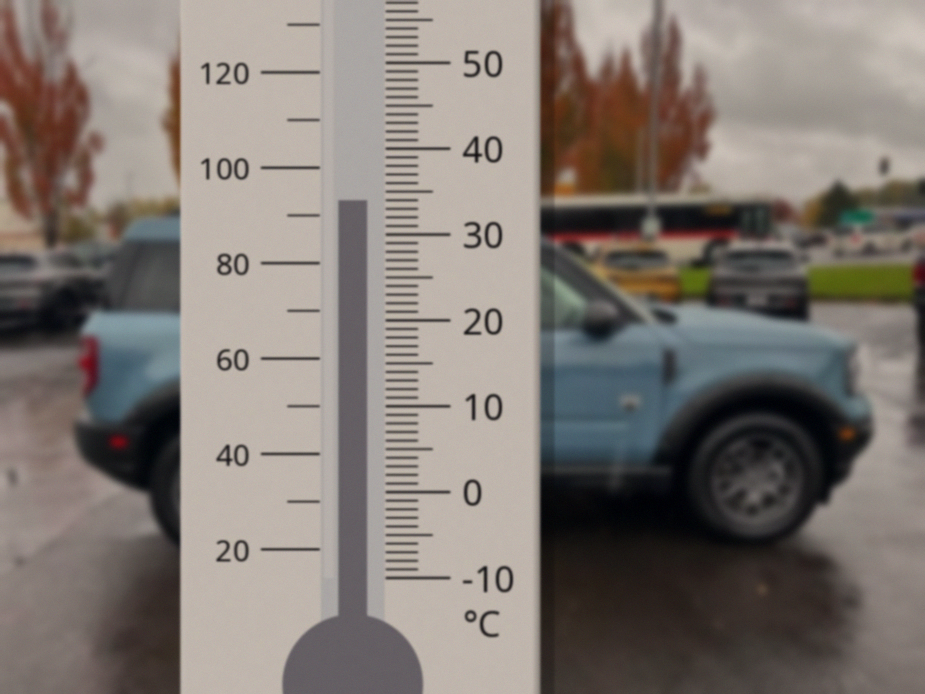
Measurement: 34 °C
